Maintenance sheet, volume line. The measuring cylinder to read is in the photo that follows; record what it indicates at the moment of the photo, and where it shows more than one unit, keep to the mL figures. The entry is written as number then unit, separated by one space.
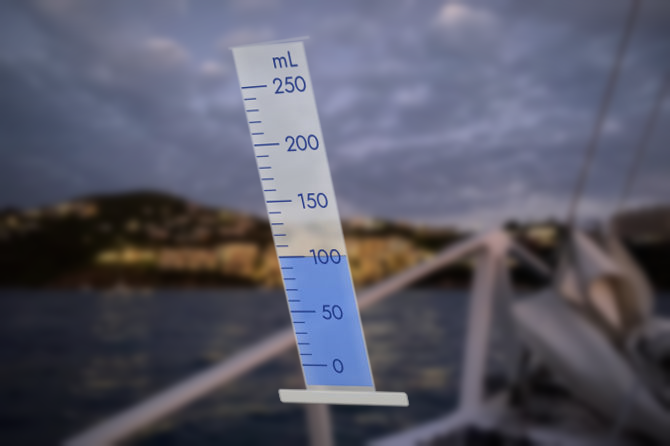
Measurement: 100 mL
